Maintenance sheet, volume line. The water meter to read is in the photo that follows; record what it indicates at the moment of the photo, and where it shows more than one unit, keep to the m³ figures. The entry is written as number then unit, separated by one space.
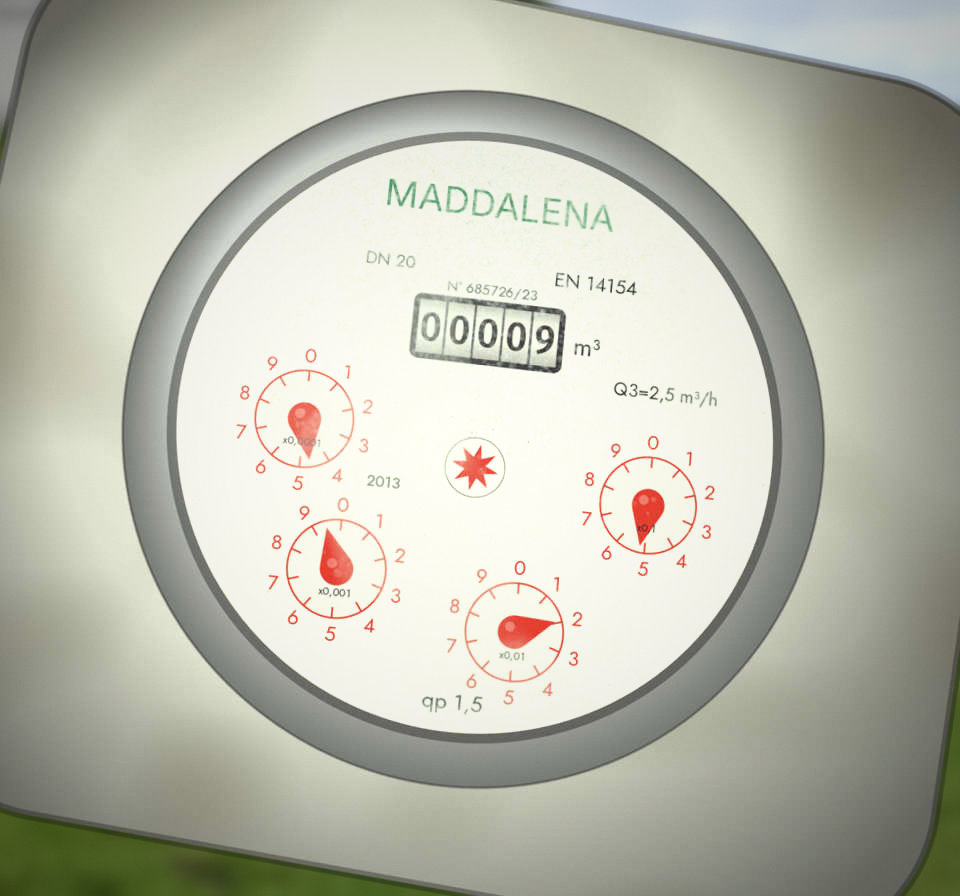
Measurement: 9.5194 m³
